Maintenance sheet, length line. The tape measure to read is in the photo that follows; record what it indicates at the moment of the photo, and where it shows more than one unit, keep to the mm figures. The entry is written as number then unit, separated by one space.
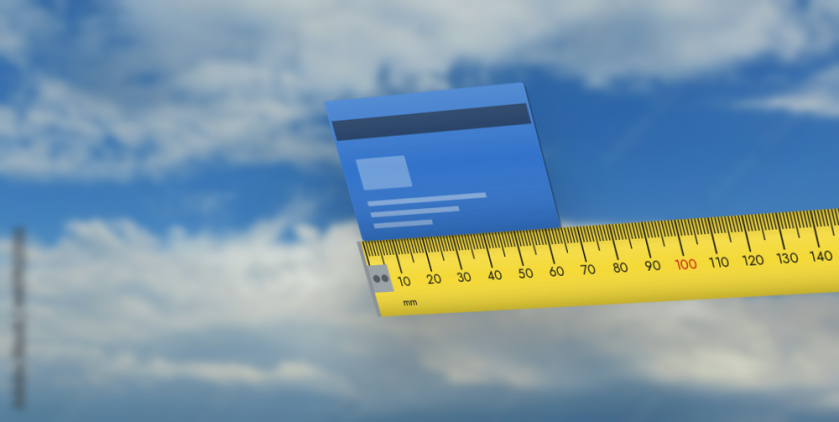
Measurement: 65 mm
